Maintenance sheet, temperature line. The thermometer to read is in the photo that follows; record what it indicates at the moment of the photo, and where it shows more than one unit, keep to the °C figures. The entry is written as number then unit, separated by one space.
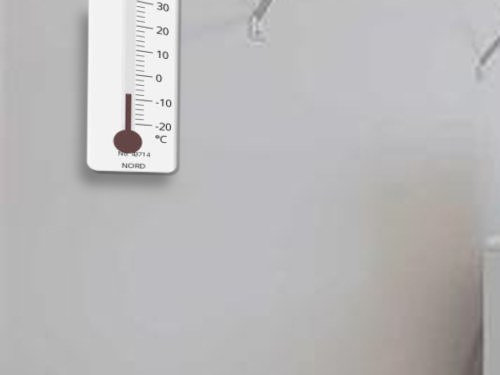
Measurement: -8 °C
